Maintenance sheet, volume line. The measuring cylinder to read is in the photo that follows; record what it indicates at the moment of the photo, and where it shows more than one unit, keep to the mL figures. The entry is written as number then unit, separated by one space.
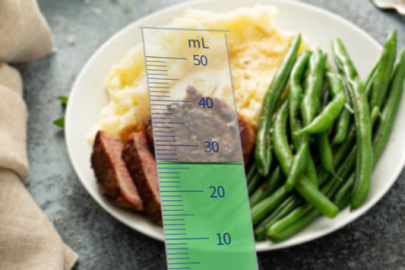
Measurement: 26 mL
